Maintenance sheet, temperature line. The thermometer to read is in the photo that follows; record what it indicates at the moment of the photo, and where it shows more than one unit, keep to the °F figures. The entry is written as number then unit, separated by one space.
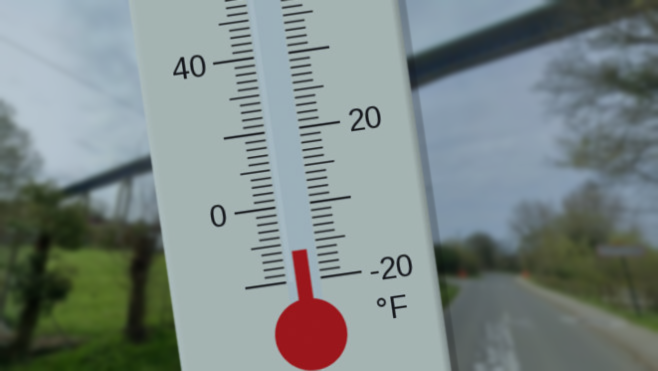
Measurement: -12 °F
